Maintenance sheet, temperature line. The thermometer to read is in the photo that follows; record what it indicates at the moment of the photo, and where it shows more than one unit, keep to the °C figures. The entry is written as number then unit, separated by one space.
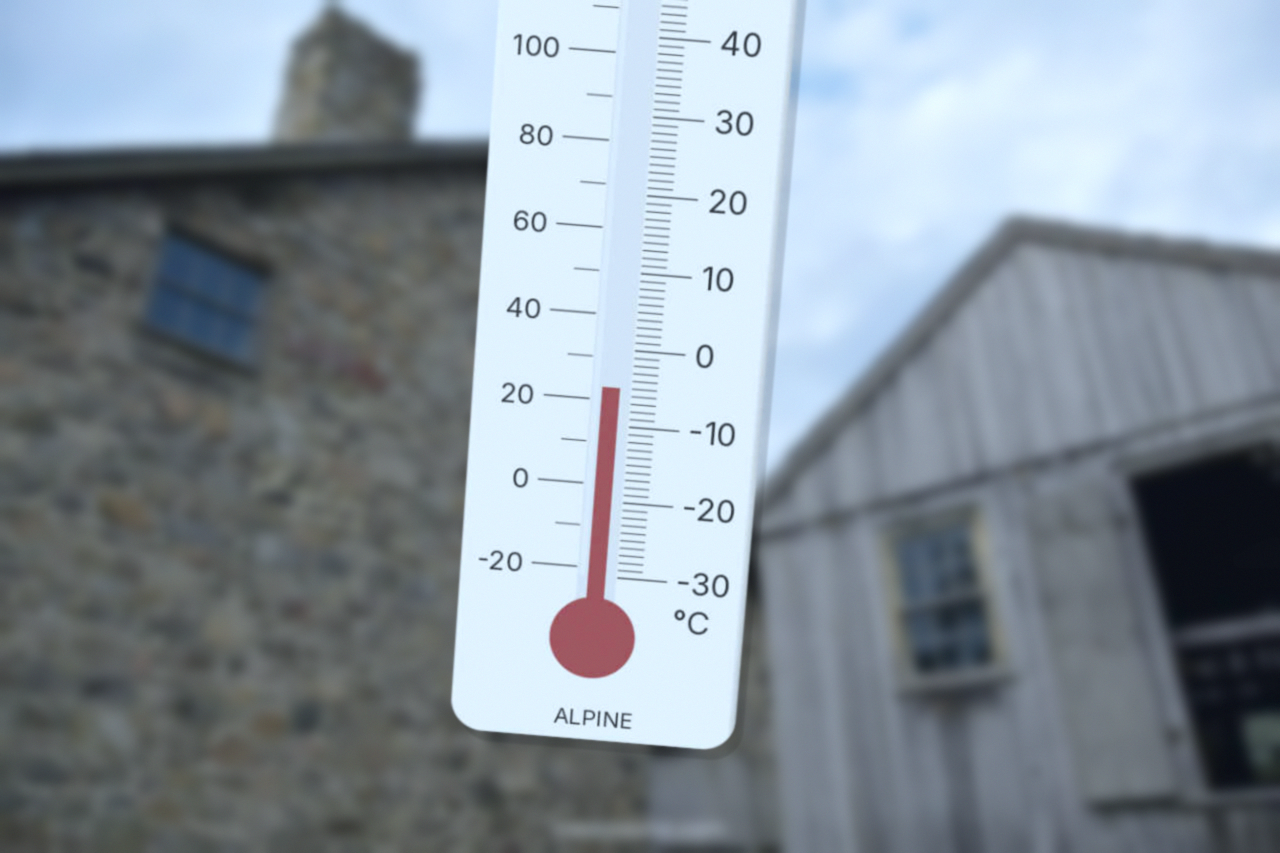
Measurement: -5 °C
